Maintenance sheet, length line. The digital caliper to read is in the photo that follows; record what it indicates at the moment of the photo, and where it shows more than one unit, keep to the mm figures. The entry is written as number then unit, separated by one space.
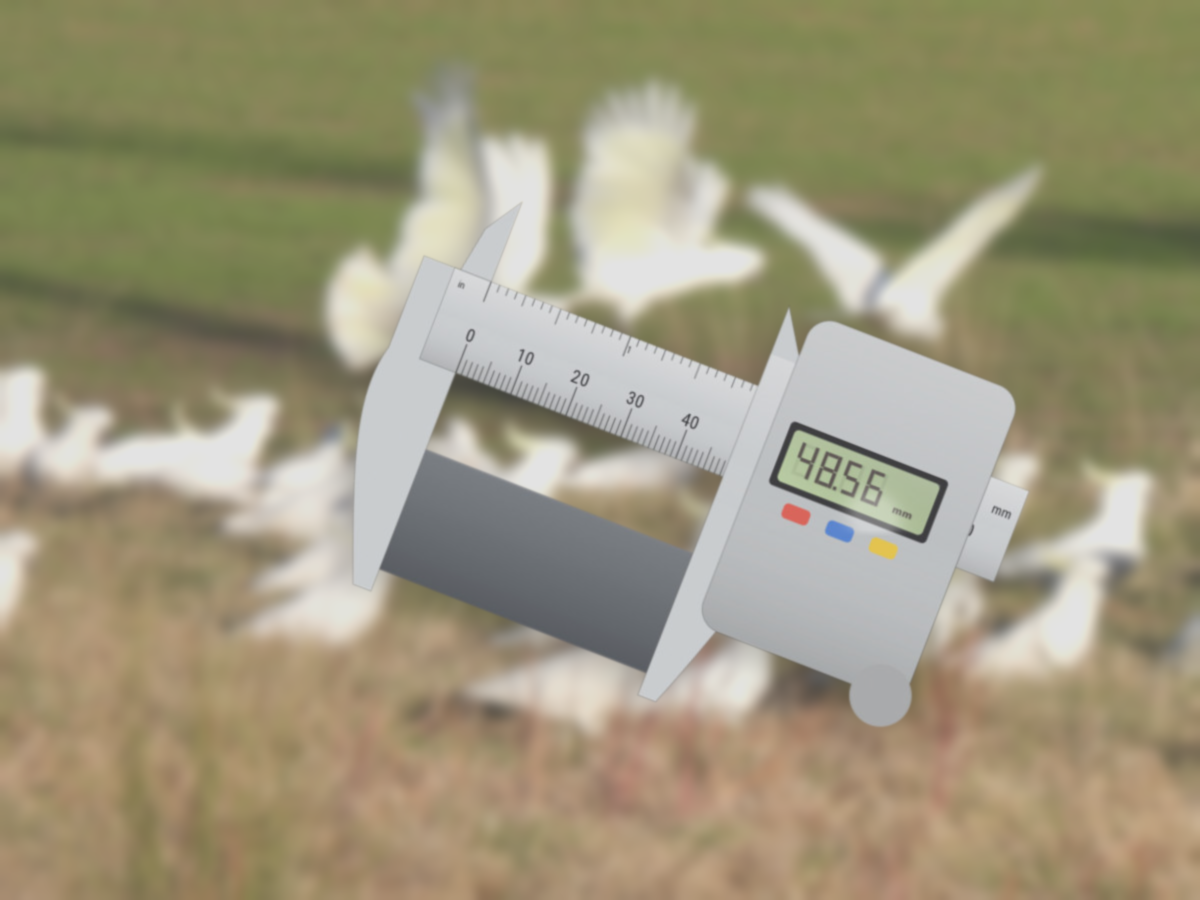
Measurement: 48.56 mm
